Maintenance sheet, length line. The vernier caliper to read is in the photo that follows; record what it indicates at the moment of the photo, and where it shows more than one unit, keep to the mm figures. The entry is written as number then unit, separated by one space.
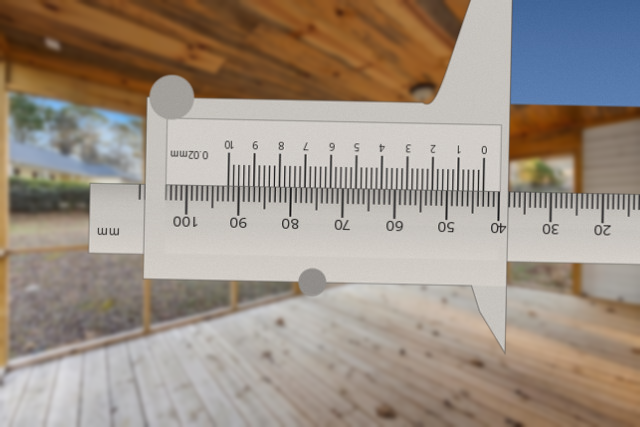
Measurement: 43.0 mm
